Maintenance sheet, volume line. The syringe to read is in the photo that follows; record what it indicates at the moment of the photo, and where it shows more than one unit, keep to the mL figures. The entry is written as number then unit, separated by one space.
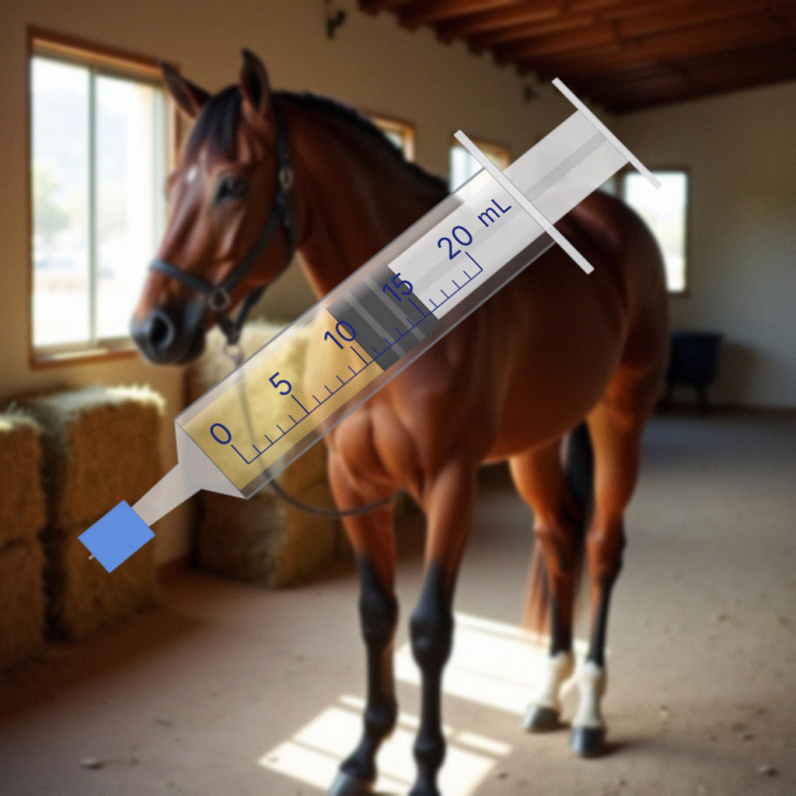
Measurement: 10.5 mL
